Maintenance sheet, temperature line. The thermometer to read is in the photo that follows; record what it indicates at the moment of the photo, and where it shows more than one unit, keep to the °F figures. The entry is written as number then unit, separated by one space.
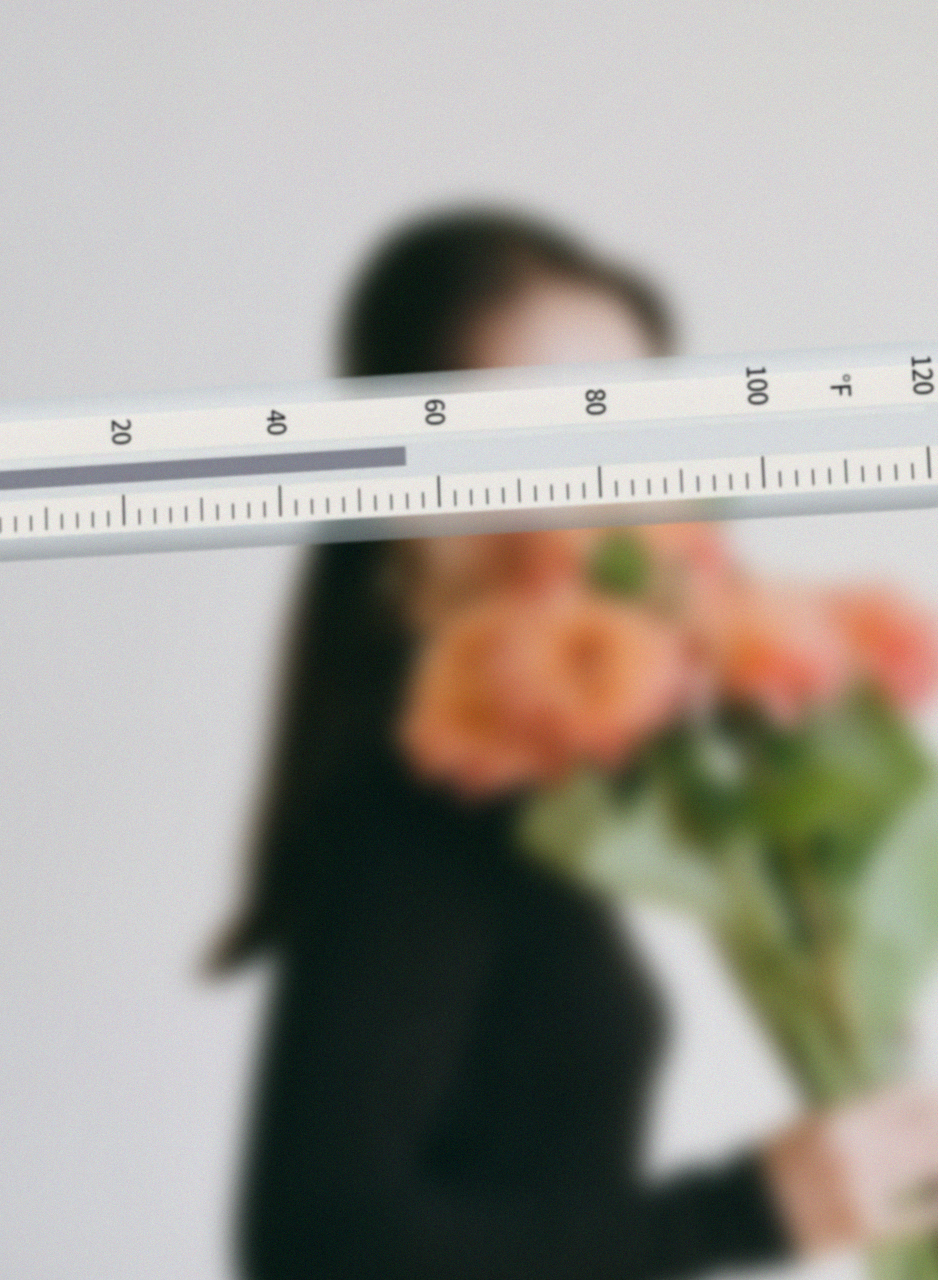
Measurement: 56 °F
